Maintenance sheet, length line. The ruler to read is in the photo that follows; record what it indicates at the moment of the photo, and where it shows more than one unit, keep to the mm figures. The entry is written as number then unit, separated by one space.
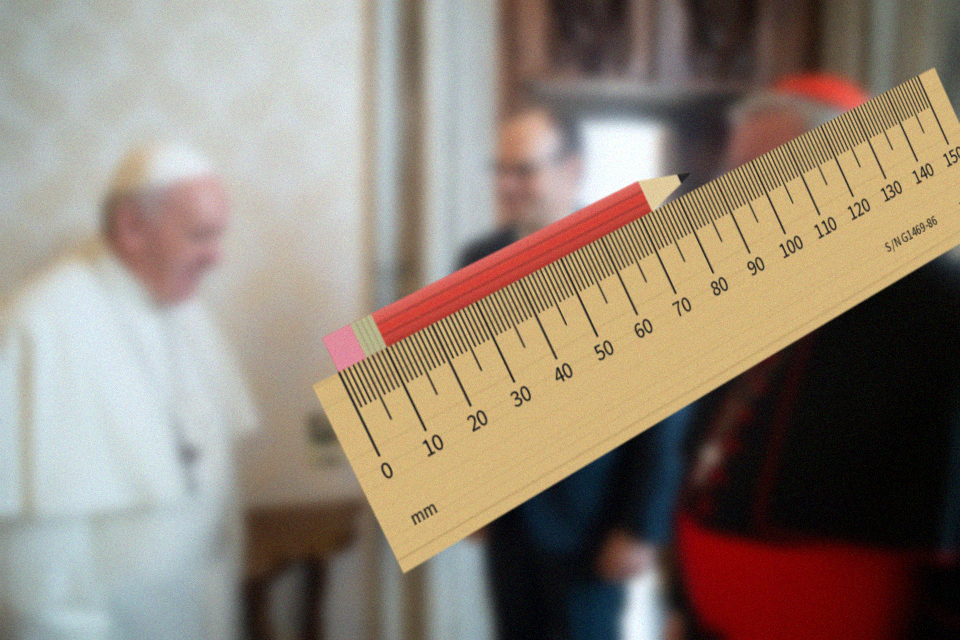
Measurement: 85 mm
